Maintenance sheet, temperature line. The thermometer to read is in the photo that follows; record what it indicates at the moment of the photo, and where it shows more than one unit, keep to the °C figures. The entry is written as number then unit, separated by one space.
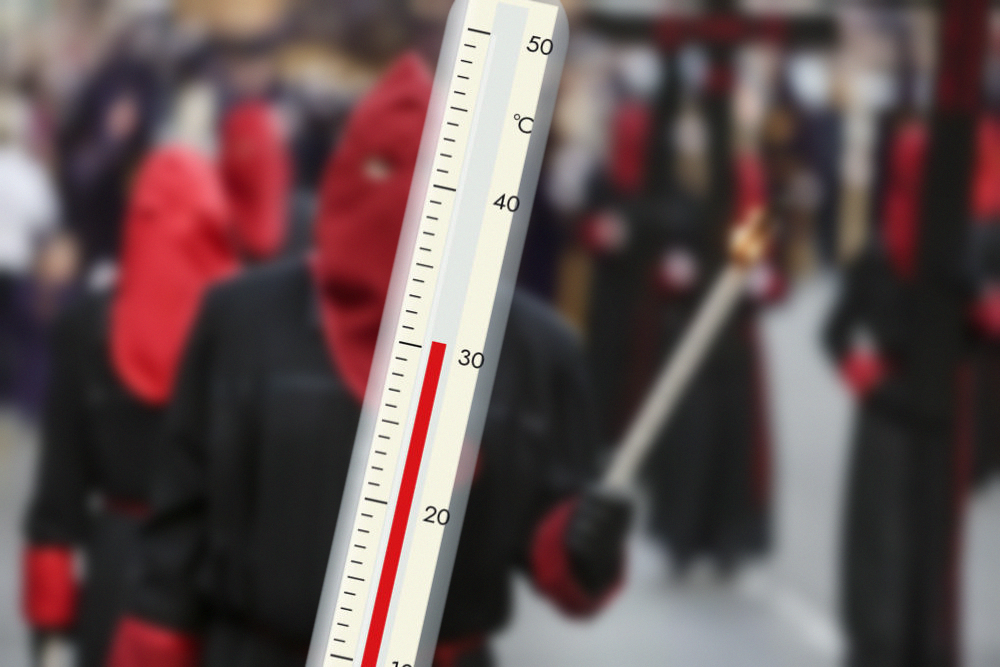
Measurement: 30.5 °C
